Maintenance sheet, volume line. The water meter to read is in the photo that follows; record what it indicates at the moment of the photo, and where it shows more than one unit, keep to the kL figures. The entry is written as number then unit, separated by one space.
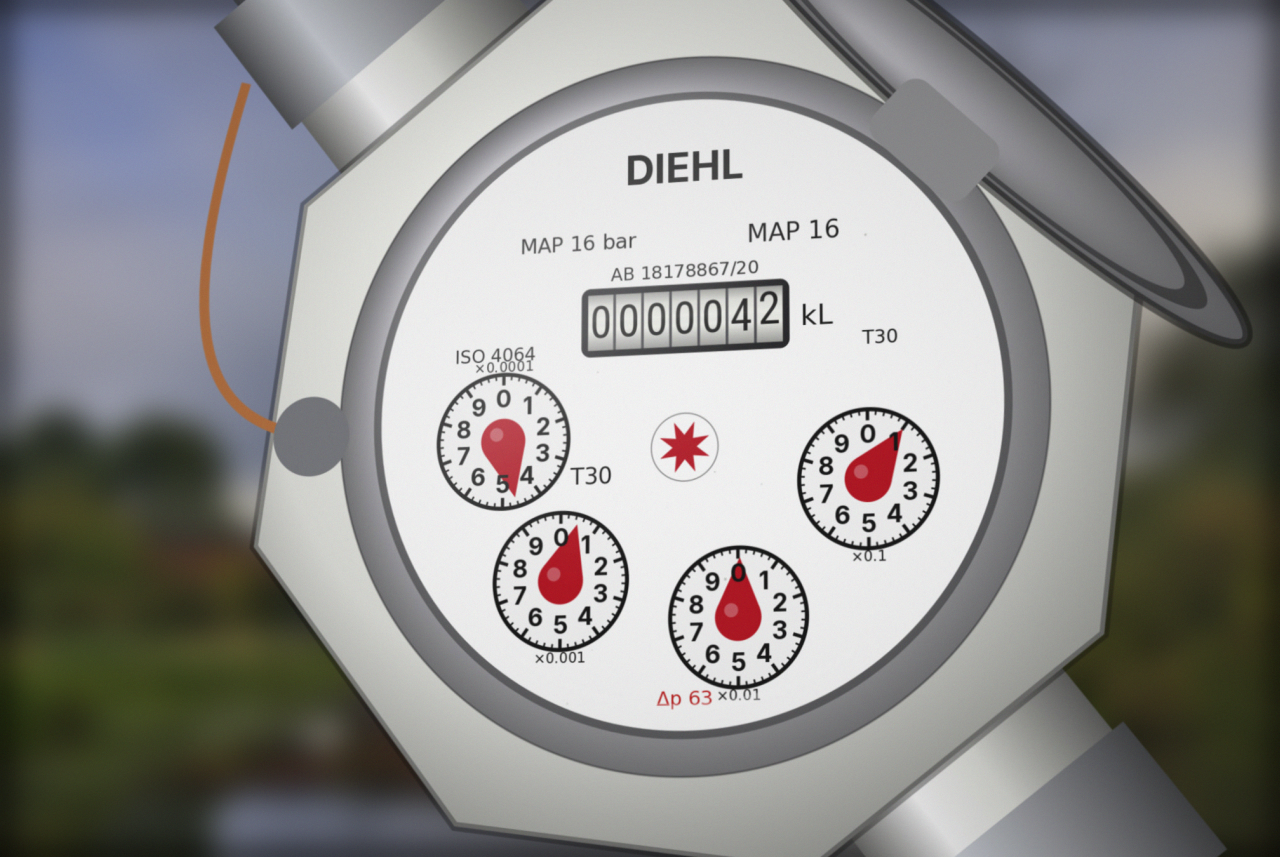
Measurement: 42.1004 kL
